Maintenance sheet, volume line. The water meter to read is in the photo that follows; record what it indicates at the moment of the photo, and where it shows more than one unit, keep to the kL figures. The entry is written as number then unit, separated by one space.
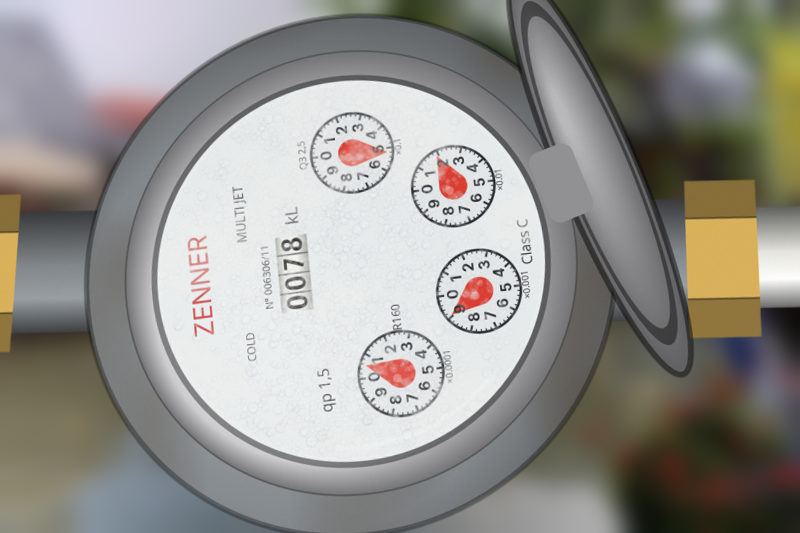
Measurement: 78.5190 kL
